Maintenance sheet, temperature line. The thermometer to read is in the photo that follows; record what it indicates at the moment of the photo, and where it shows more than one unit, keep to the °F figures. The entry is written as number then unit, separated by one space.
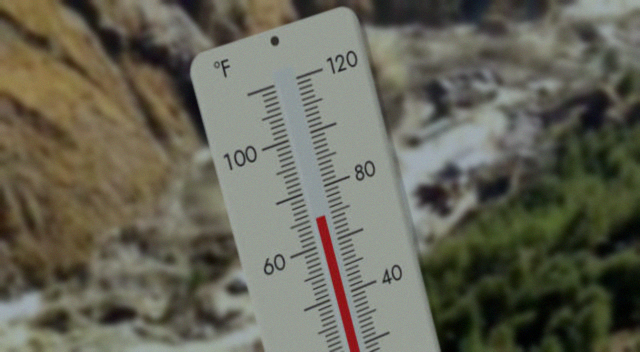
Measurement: 70 °F
